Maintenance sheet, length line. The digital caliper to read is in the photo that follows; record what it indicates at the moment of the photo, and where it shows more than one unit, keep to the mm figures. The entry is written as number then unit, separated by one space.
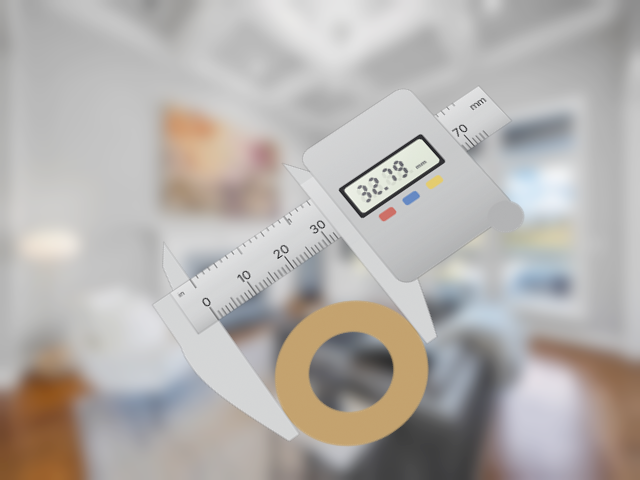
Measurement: 32.79 mm
